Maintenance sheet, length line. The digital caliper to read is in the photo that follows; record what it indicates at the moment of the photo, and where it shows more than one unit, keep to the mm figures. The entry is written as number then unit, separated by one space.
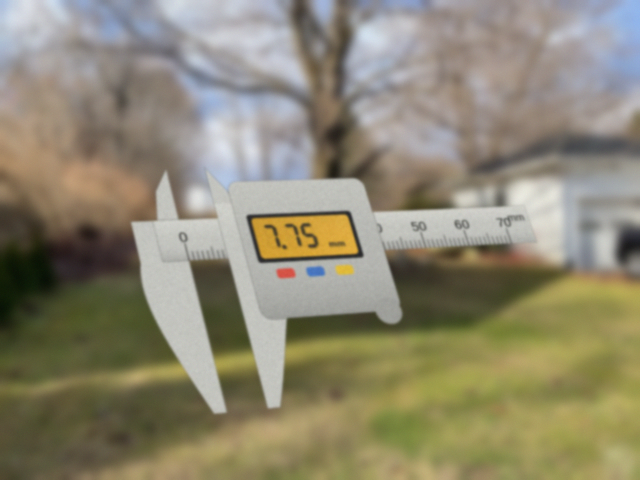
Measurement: 7.75 mm
